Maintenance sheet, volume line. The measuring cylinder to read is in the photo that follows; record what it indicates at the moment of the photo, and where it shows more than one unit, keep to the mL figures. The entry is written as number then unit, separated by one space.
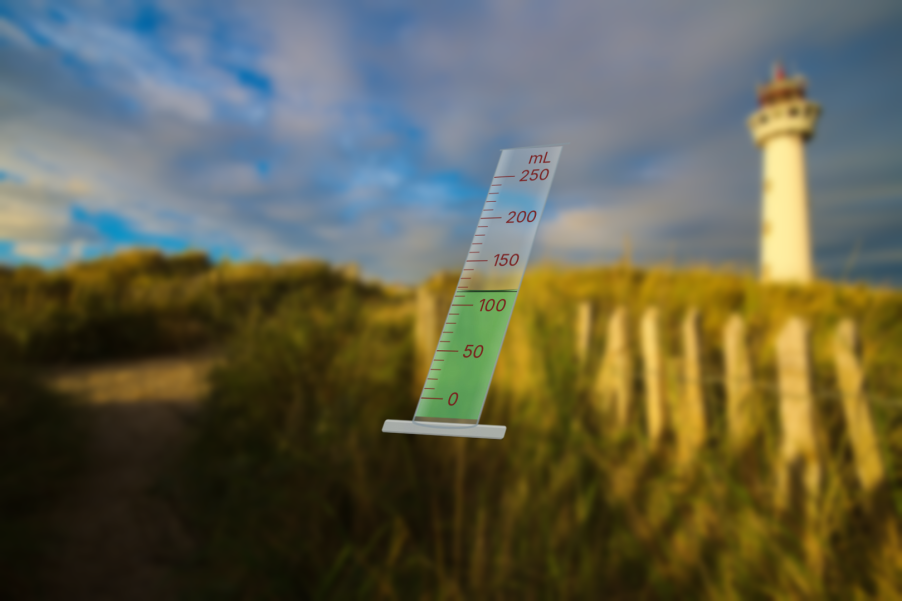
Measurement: 115 mL
